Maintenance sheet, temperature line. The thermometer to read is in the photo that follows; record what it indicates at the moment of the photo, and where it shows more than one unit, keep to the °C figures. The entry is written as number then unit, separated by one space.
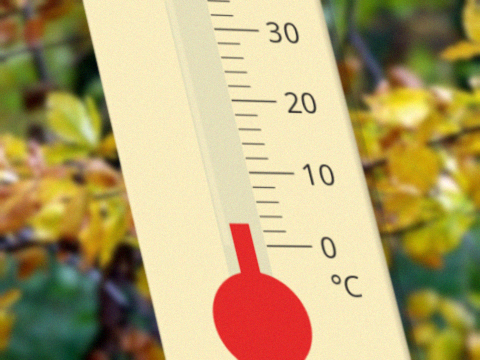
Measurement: 3 °C
